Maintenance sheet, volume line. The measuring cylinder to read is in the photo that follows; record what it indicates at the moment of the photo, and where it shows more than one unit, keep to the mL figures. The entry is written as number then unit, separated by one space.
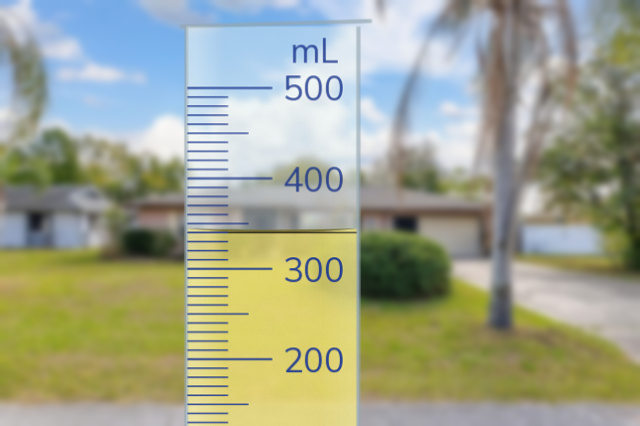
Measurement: 340 mL
